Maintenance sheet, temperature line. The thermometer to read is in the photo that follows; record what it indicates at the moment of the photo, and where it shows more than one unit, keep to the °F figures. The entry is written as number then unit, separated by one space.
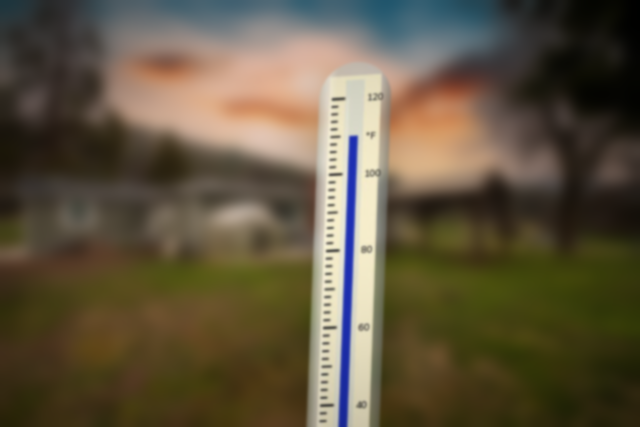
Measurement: 110 °F
